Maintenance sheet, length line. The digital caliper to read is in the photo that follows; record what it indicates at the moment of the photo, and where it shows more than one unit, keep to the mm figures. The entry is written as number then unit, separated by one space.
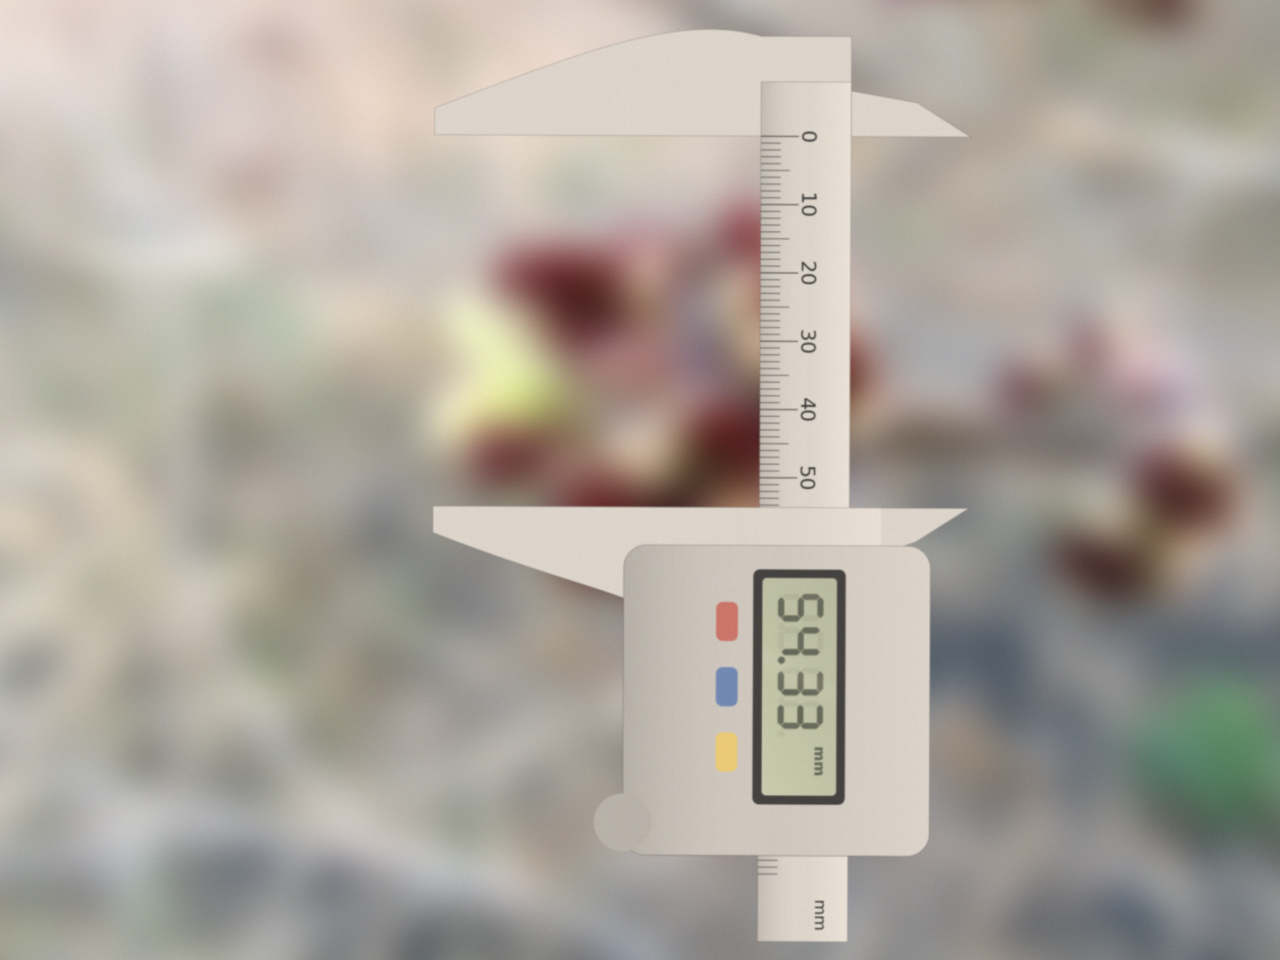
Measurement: 54.33 mm
